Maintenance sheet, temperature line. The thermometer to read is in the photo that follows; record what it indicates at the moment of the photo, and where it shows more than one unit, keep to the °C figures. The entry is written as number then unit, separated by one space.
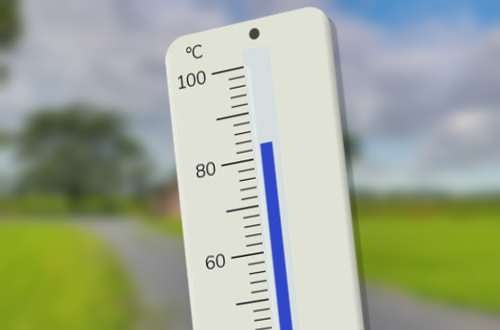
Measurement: 83 °C
